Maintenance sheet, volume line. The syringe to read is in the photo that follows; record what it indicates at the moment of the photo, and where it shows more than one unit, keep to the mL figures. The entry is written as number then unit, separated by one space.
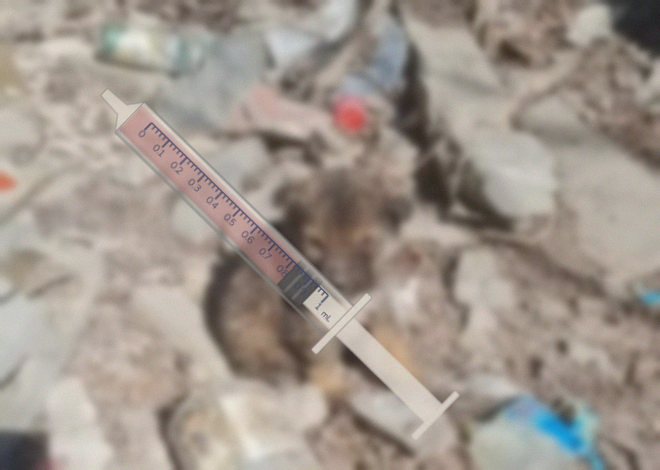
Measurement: 0.82 mL
